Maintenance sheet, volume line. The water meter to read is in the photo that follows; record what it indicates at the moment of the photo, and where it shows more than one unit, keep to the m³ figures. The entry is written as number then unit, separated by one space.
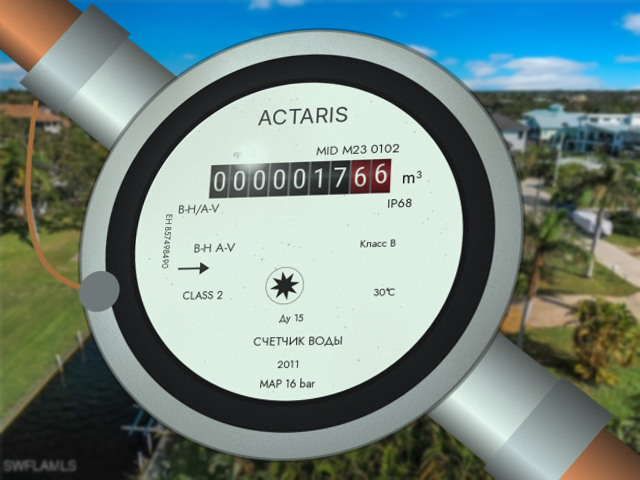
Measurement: 17.66 m³
